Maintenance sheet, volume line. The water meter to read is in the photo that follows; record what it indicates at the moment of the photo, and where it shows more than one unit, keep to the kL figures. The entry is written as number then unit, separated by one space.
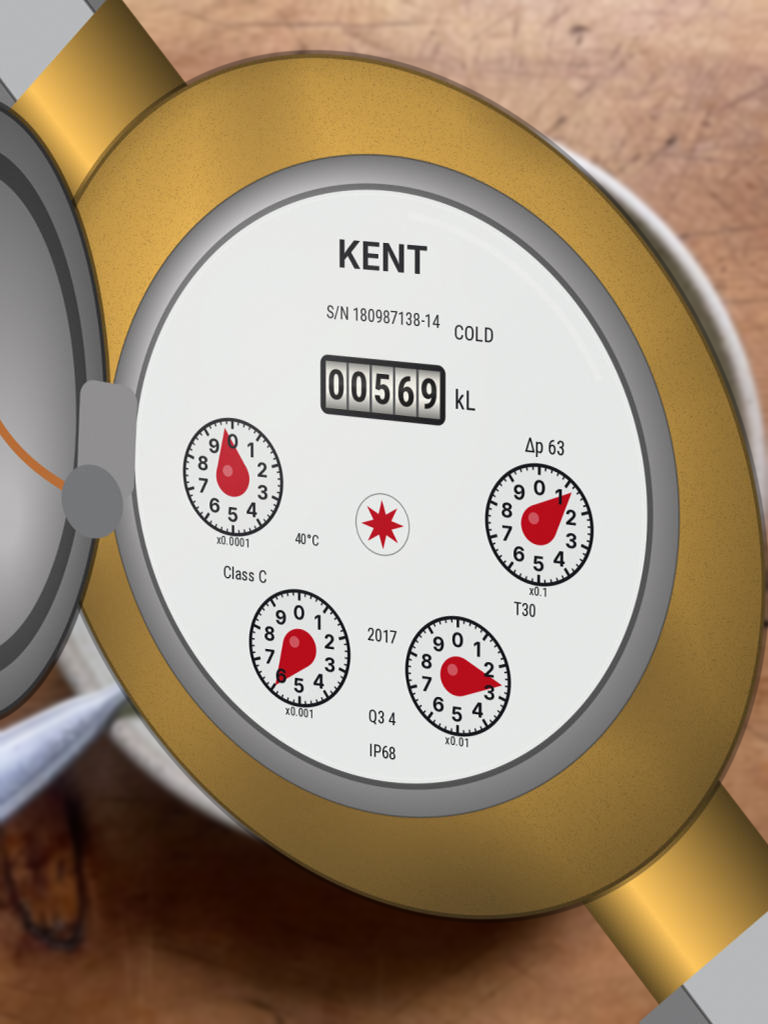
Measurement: 569.1259 kL
